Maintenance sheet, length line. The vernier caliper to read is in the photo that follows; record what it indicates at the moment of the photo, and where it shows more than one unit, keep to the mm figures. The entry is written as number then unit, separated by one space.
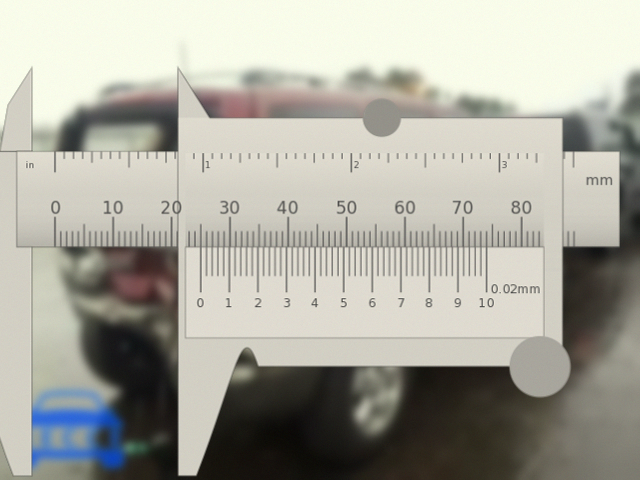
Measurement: 25.0 mm
